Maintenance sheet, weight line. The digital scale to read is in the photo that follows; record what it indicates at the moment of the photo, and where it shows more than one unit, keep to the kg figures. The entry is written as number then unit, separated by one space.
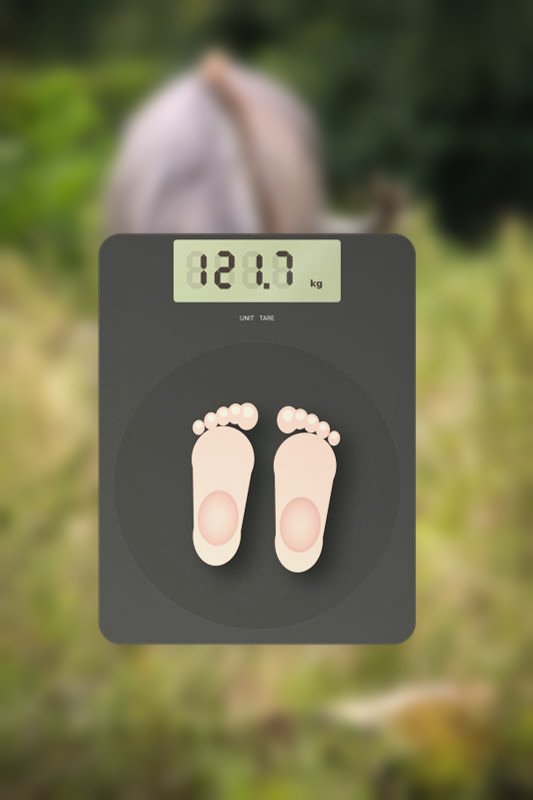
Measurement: 121.7 kg
